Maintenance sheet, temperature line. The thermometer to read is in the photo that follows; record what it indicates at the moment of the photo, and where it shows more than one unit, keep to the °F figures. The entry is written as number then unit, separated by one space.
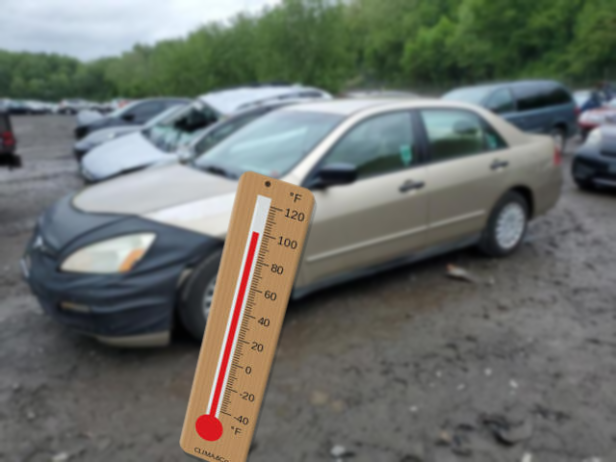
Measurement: 100 °F
